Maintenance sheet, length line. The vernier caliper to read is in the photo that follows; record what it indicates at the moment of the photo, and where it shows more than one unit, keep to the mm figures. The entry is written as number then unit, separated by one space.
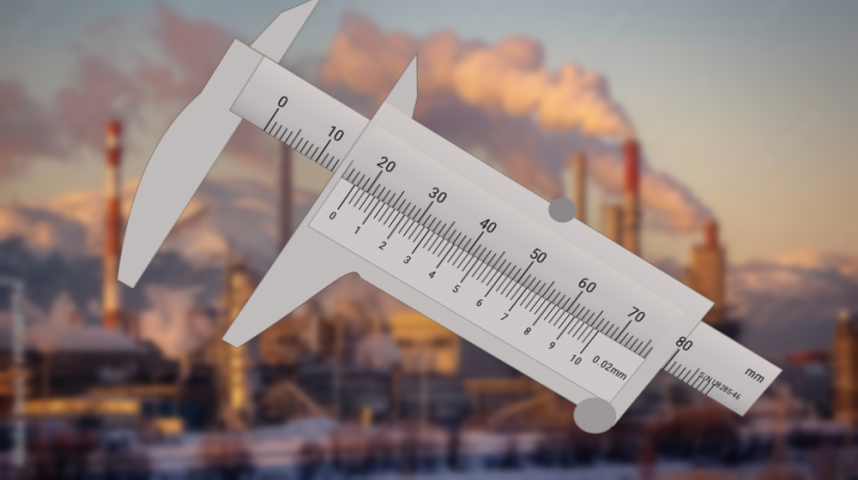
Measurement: 17.6 mm
